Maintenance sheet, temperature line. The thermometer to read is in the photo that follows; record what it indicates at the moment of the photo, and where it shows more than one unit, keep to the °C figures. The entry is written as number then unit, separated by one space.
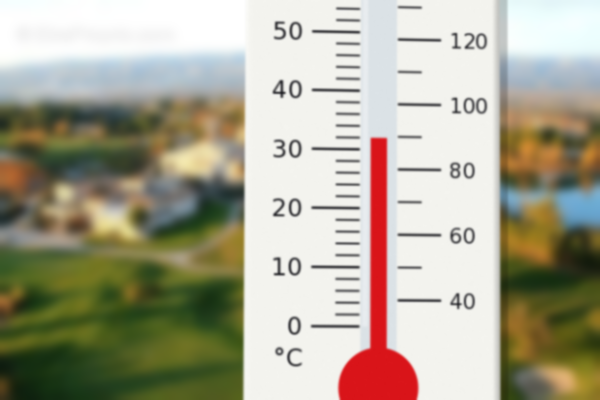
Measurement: 32 °C
